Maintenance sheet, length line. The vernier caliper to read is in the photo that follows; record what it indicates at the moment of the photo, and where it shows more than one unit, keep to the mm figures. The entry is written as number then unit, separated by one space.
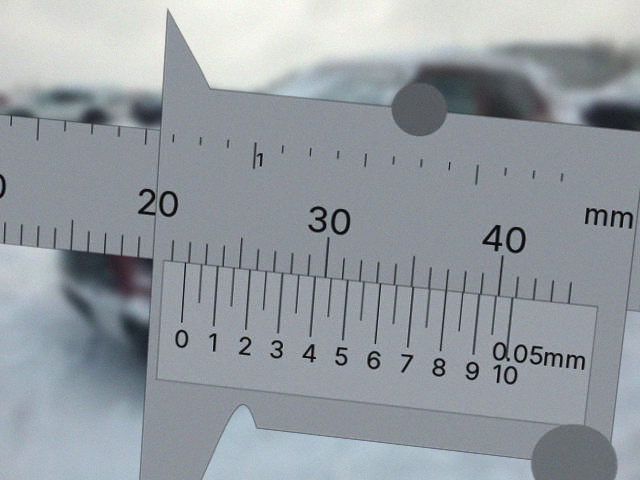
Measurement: 21.8 mm
